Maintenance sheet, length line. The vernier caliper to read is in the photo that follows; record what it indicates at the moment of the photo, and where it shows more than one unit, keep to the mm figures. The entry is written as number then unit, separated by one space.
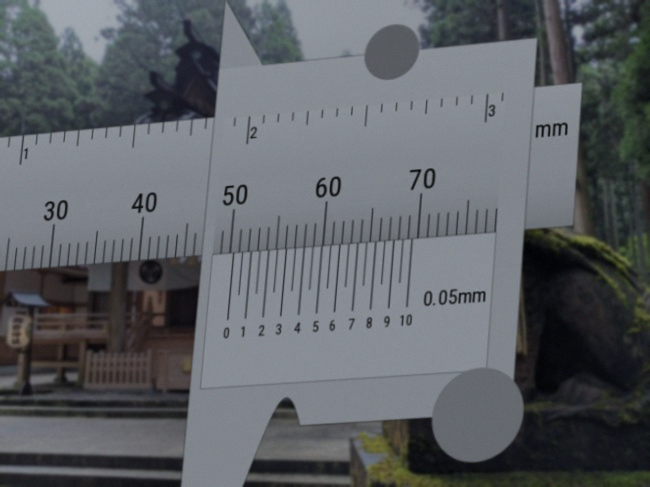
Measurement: 50.4 mm
